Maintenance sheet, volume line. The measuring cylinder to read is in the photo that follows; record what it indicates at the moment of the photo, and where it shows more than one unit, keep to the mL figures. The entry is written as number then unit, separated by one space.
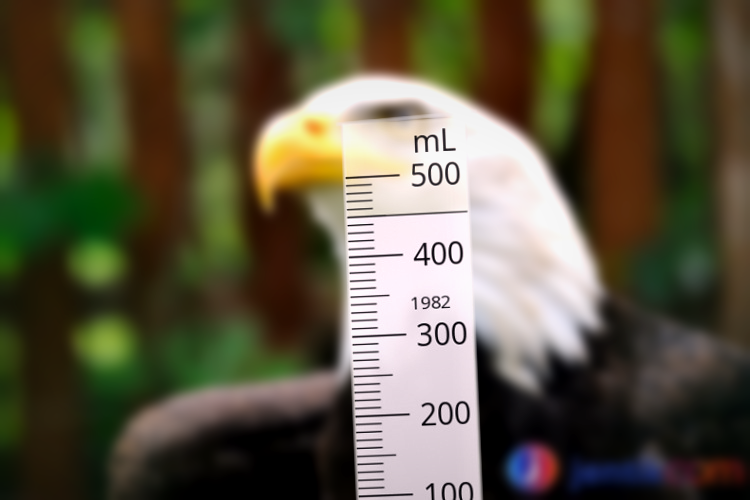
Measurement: 450 mL
